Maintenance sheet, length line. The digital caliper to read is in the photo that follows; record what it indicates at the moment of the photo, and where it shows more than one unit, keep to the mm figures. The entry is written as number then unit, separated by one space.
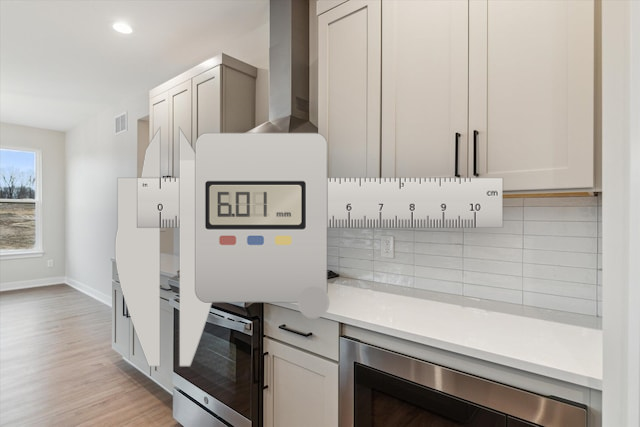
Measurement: 6.01 mm
